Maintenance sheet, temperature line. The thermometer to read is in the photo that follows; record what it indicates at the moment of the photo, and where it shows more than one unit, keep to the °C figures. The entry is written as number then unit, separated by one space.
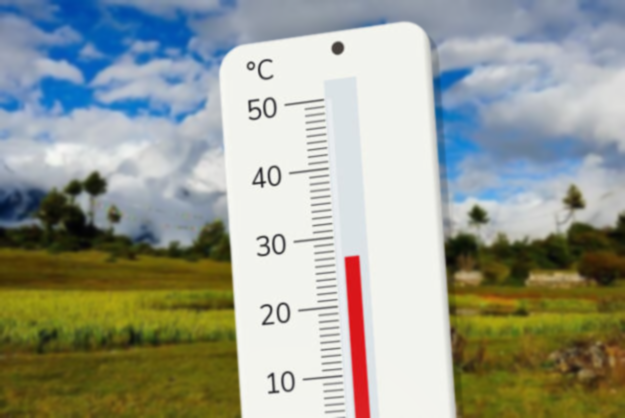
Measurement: 27 °C
